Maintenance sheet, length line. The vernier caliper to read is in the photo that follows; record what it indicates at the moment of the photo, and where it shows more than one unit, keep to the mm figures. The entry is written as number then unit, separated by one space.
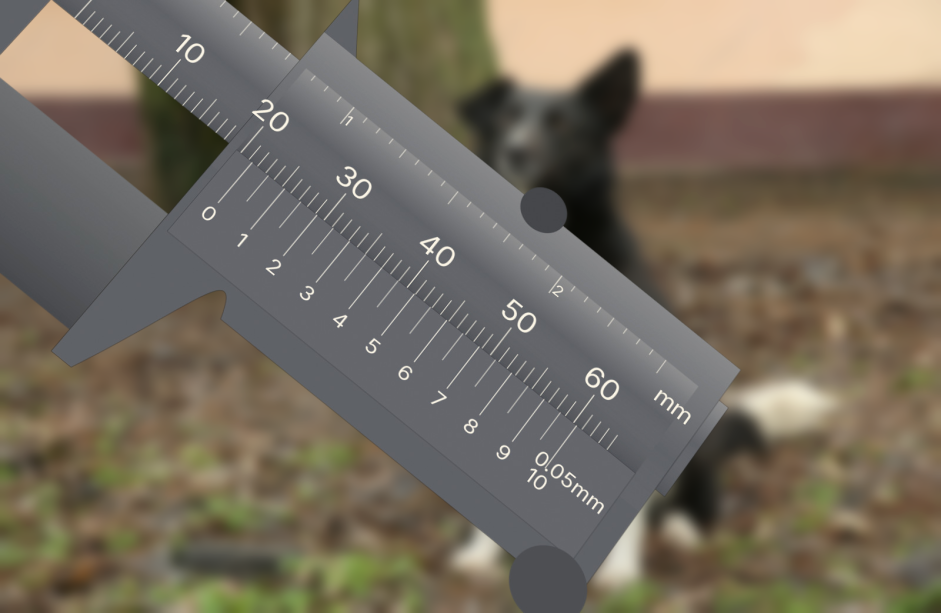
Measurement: 21.4 mm
